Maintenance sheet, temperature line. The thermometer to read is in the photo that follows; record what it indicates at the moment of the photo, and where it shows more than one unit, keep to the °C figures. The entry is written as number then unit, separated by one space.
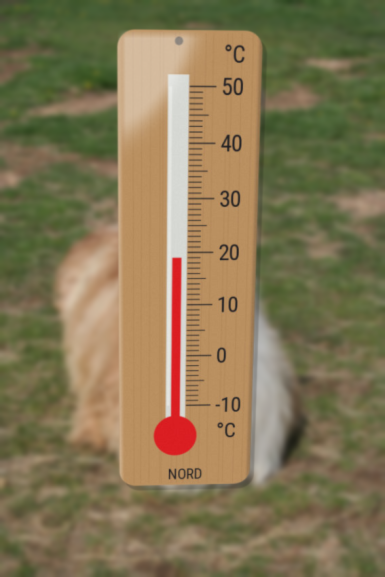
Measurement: 19 °C
